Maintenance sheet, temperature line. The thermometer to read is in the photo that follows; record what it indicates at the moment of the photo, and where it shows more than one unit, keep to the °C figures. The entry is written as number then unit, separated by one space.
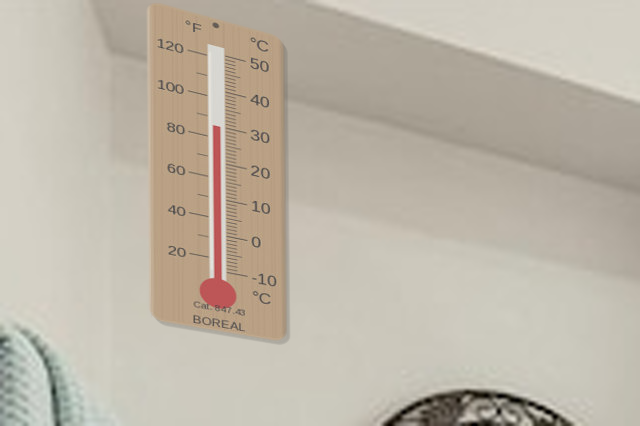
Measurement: 30 °C
